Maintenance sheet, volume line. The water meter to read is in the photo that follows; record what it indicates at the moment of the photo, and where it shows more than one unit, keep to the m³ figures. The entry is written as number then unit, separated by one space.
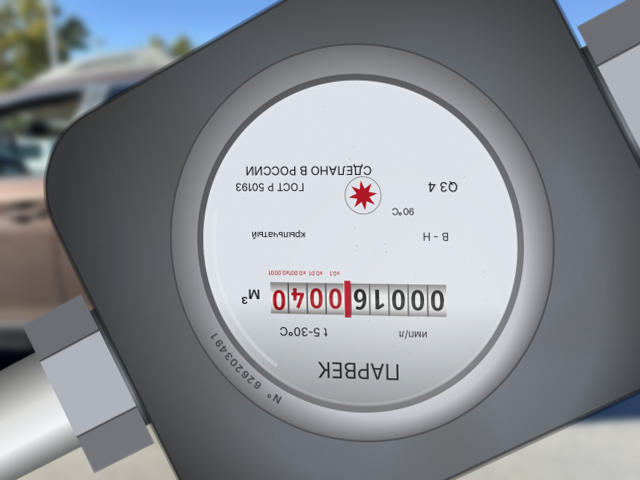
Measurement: 16.0040 m³
